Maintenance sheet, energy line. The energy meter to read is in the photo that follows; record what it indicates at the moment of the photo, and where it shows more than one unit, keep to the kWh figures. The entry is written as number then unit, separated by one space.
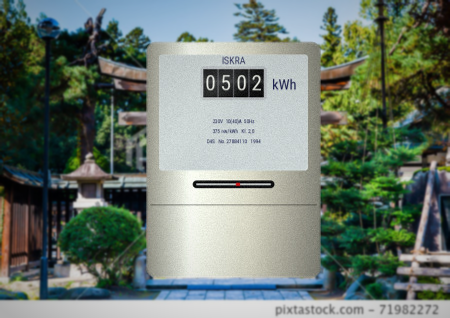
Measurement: 502 kWh
